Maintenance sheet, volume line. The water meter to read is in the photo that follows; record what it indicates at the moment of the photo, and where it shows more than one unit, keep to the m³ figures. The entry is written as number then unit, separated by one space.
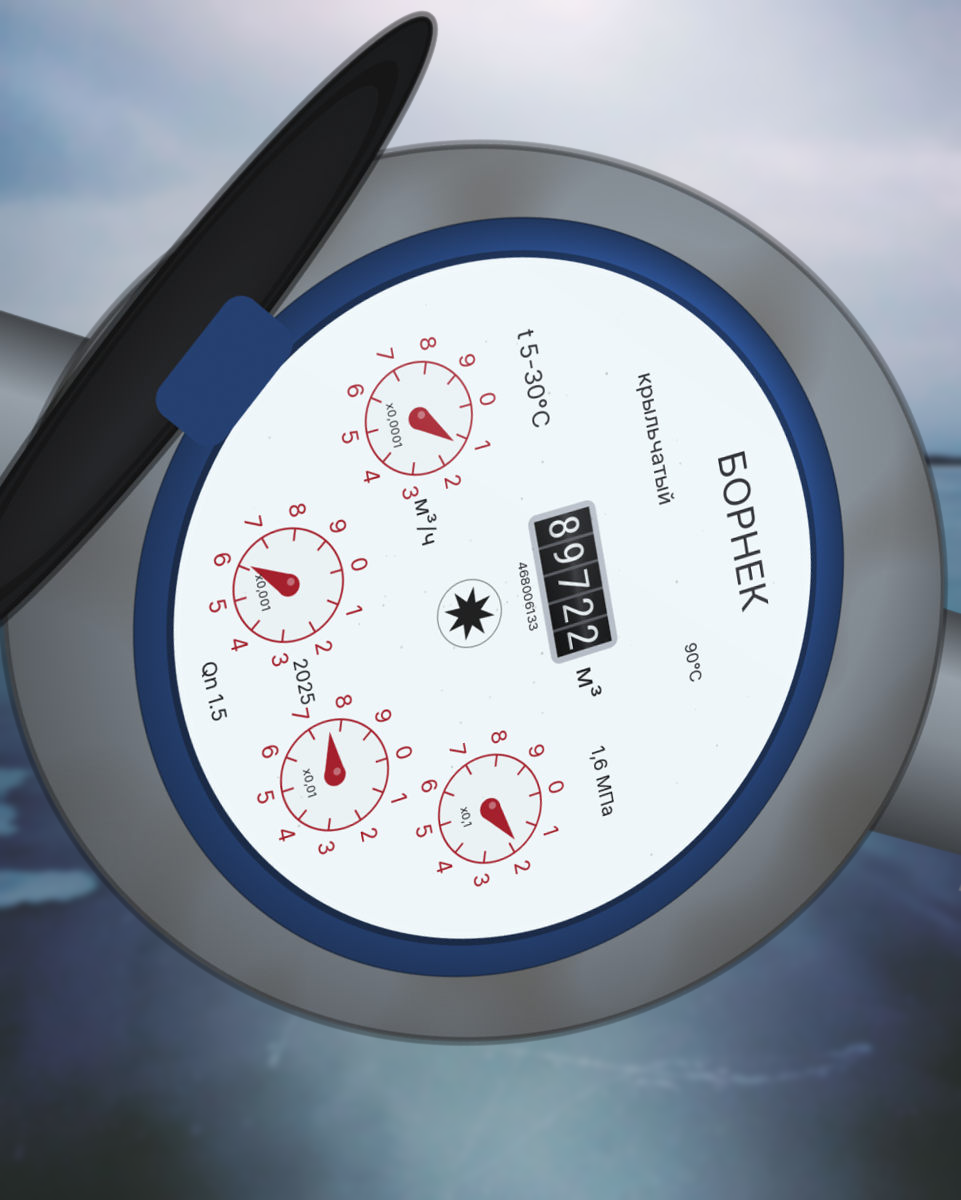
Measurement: 89722.1761 m³
